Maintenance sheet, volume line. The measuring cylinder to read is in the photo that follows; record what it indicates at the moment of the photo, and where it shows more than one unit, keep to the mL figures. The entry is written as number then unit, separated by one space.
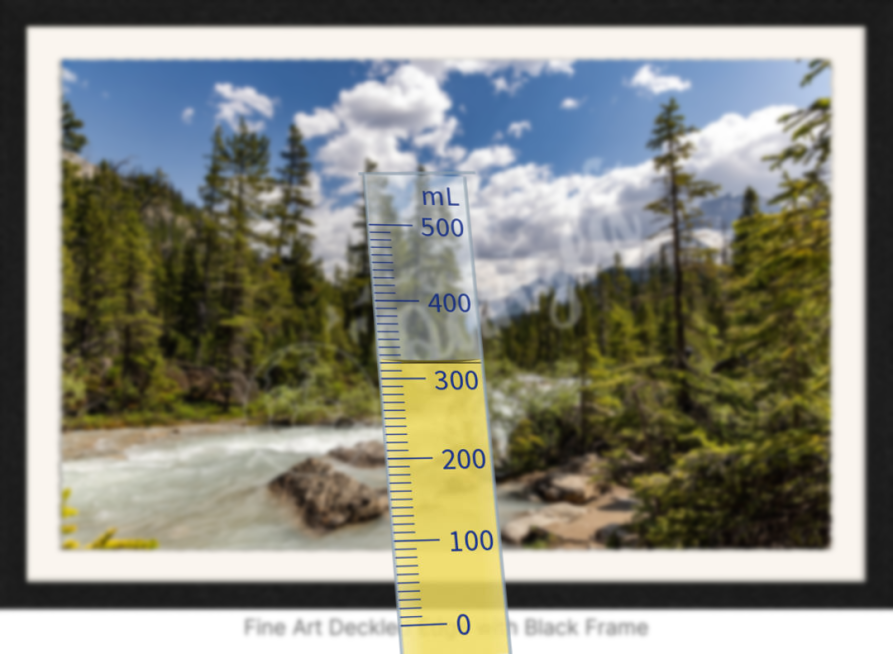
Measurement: 320 mL
